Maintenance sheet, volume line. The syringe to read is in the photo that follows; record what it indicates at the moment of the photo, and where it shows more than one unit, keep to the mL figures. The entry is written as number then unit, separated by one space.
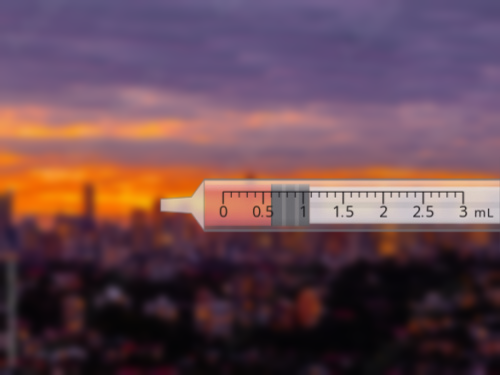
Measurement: 0.6 mL
